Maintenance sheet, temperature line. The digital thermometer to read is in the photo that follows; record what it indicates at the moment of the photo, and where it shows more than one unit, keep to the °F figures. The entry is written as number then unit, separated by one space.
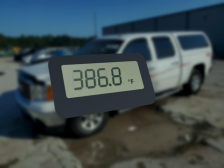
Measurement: 386.8 °F
